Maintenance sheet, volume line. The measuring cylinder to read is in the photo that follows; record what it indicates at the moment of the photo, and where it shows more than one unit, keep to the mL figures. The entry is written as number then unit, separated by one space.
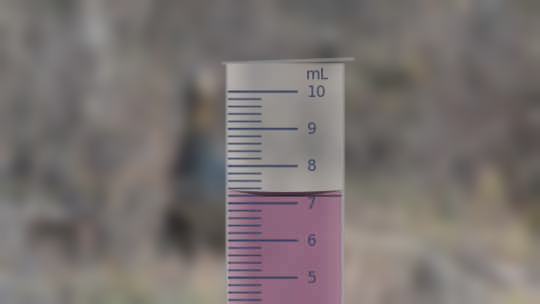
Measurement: 7.2 mL
